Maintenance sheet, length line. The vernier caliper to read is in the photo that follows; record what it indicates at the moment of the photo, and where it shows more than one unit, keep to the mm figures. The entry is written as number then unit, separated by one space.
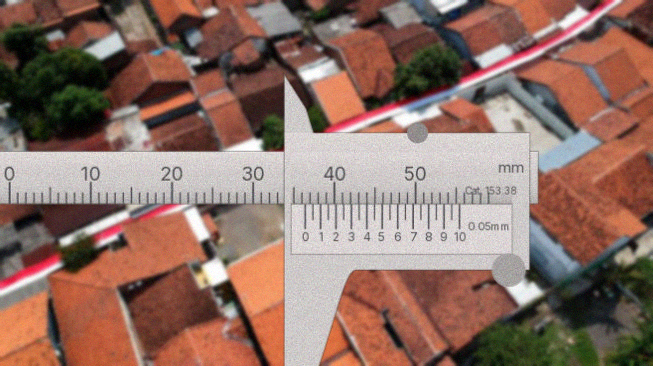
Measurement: 36.4 mm
